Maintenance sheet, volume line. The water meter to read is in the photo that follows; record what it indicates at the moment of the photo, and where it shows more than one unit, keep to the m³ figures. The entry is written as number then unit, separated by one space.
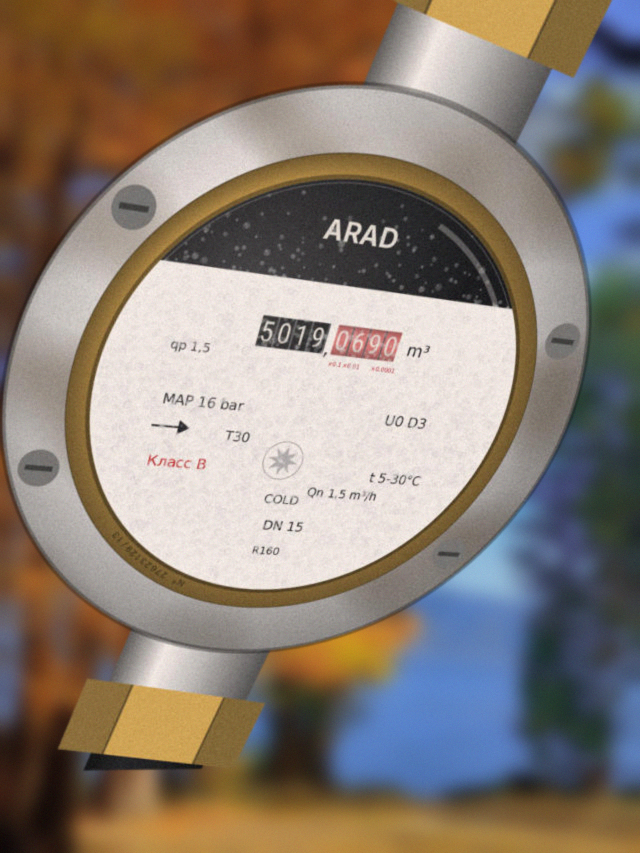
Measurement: 5019.0690 m³
